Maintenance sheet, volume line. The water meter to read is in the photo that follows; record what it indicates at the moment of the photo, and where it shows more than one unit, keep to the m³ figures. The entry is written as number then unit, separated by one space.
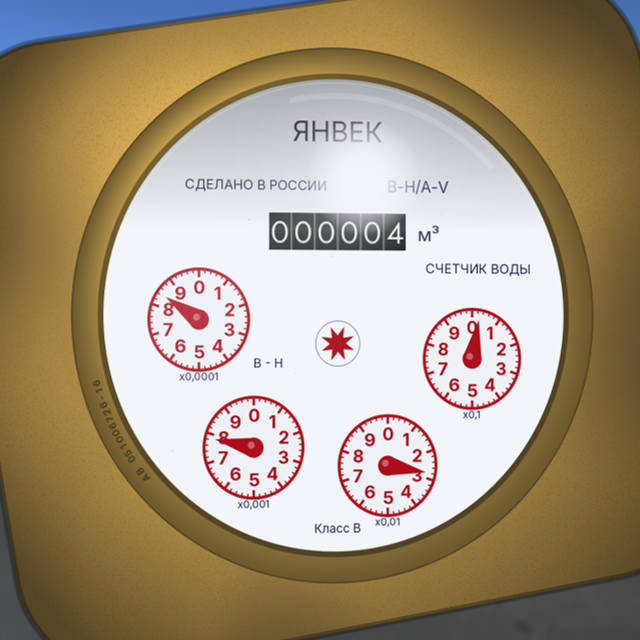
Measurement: 4.0278 m³
